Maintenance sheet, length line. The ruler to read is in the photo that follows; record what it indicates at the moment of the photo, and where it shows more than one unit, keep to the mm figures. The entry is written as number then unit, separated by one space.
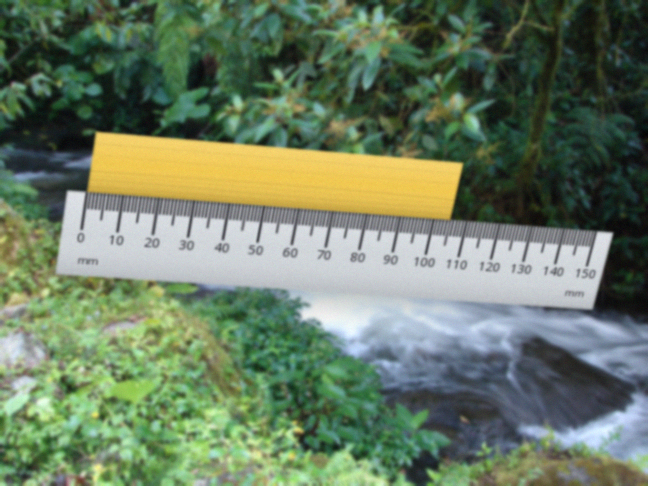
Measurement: 105 mm
